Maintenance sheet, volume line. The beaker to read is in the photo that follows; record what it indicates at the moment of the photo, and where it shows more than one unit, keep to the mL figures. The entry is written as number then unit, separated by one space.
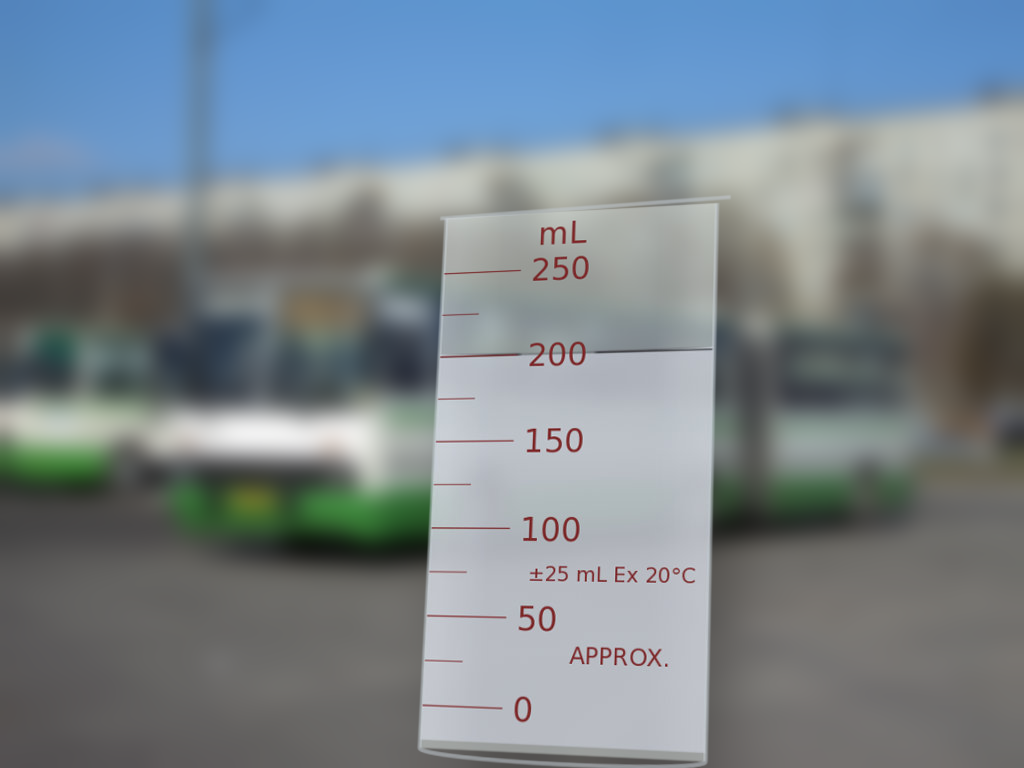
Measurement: 200 mL
